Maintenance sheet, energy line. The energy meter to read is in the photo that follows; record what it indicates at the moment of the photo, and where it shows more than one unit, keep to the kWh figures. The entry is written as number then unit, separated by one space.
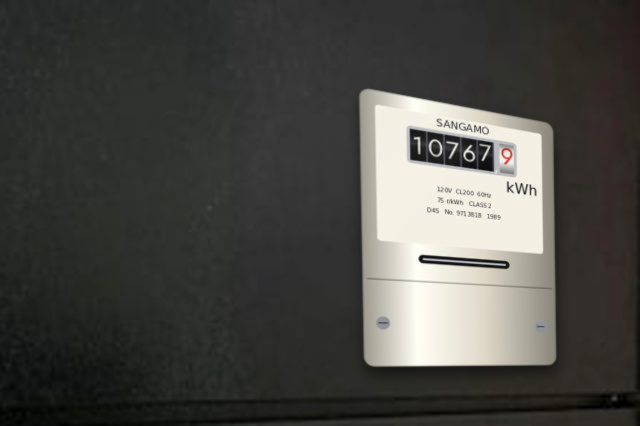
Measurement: 10767.9 kWh
